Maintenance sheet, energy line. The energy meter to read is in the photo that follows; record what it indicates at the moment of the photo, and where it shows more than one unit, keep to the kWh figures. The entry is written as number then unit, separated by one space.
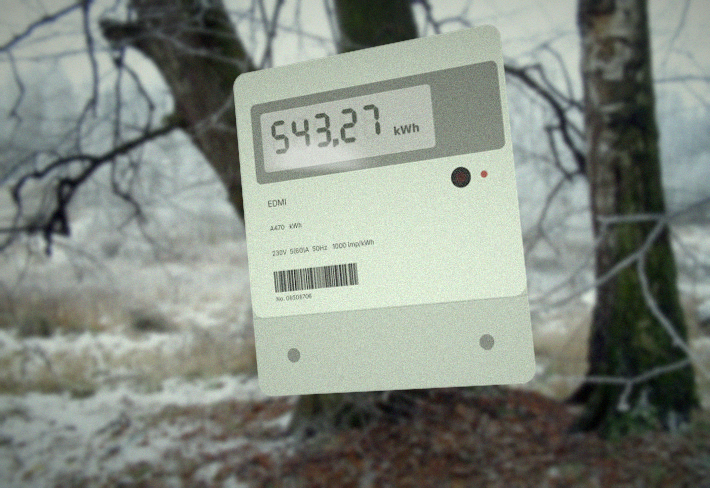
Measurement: 543.27 kWh
